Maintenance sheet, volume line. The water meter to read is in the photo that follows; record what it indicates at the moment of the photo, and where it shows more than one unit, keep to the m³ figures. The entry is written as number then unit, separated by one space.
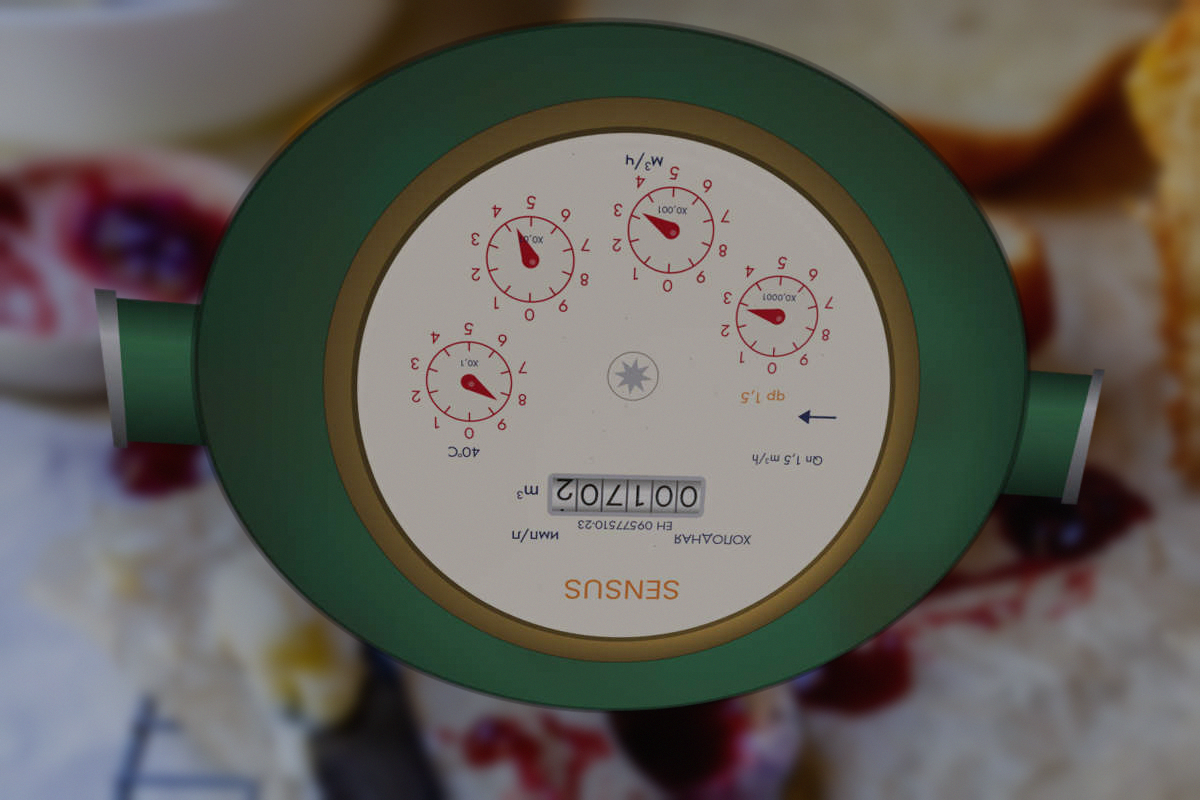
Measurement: 1701.8432 m³
